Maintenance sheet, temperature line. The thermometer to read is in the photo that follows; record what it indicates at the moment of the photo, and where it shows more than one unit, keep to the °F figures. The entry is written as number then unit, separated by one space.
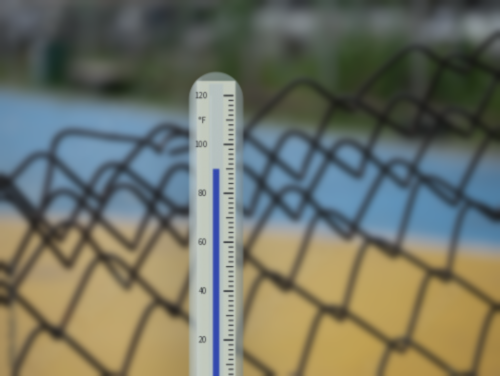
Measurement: 90 °F
